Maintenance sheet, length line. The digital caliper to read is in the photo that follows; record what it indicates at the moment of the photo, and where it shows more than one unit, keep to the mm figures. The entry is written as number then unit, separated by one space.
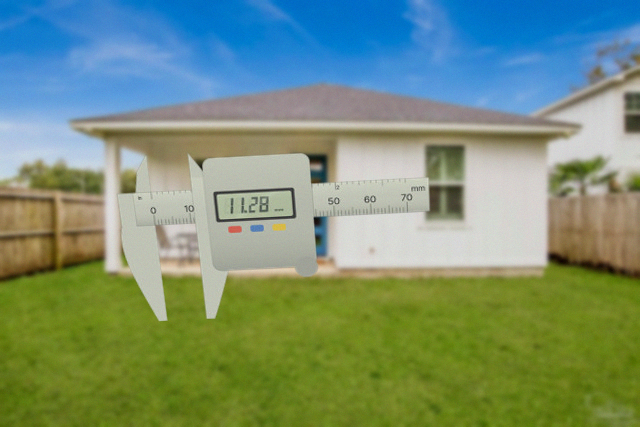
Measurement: 11.28 mm
